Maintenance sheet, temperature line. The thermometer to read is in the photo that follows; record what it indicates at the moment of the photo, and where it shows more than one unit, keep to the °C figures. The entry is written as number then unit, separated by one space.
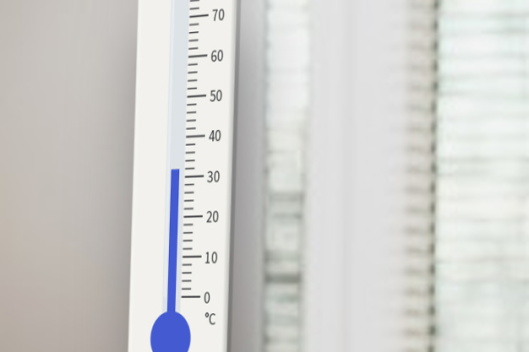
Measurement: 32 °C
